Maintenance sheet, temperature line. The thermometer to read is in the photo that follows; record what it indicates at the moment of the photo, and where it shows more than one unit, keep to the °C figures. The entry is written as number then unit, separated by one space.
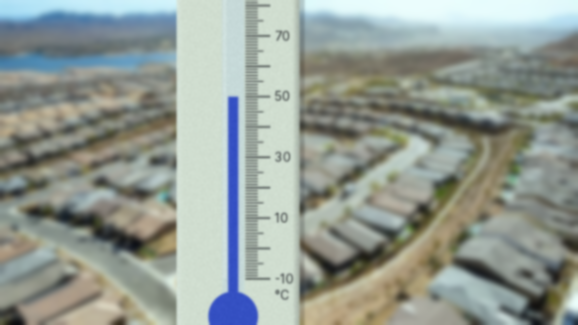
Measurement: 50 °C
